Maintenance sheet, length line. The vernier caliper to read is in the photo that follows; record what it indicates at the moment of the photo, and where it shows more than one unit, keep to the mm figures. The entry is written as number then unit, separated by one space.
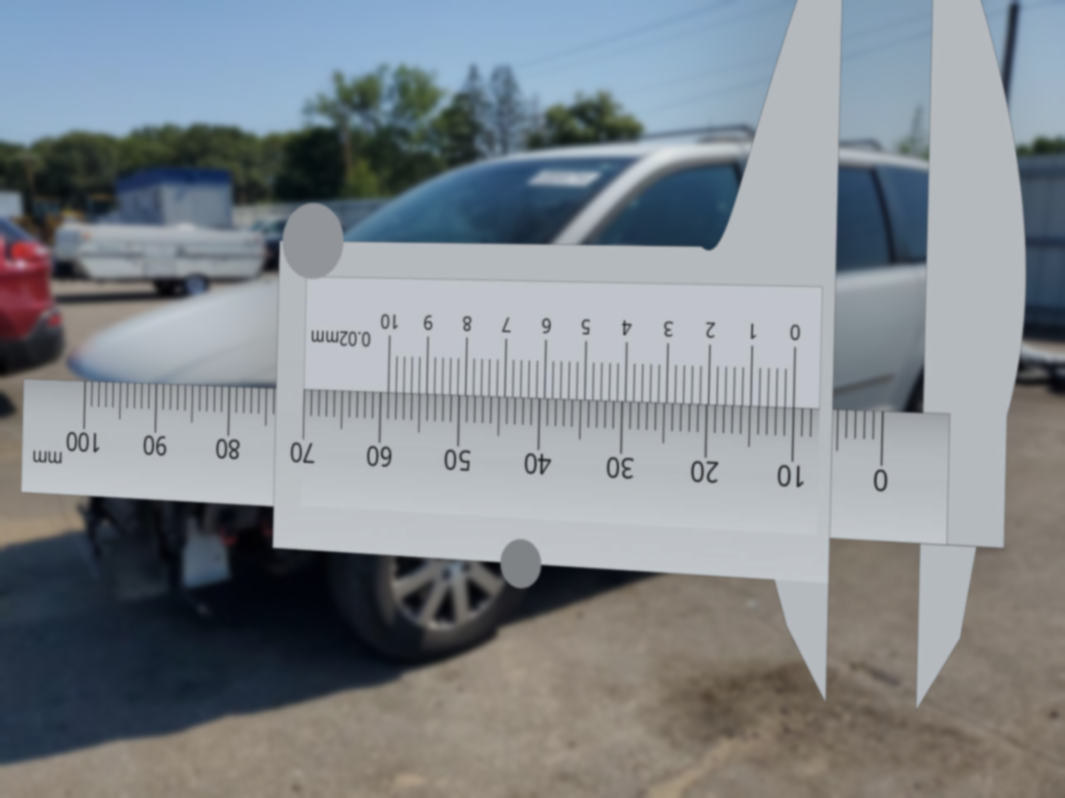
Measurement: 10.0 mm
